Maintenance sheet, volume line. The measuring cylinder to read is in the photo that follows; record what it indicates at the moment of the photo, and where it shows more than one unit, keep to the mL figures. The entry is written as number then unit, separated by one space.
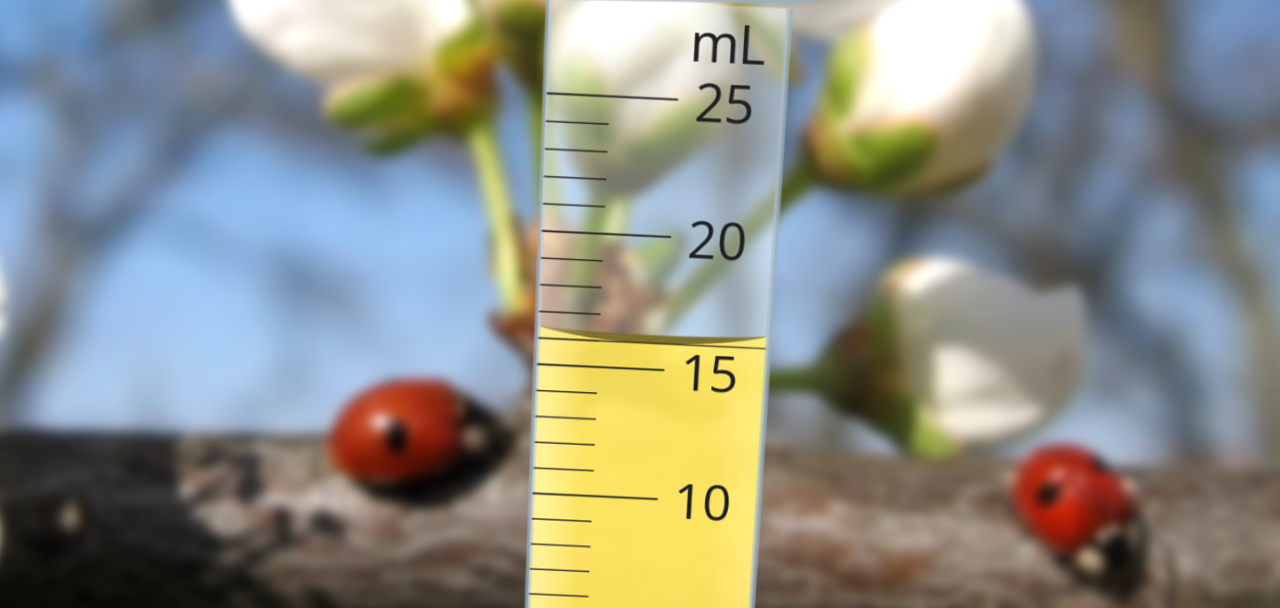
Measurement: 16 mL
